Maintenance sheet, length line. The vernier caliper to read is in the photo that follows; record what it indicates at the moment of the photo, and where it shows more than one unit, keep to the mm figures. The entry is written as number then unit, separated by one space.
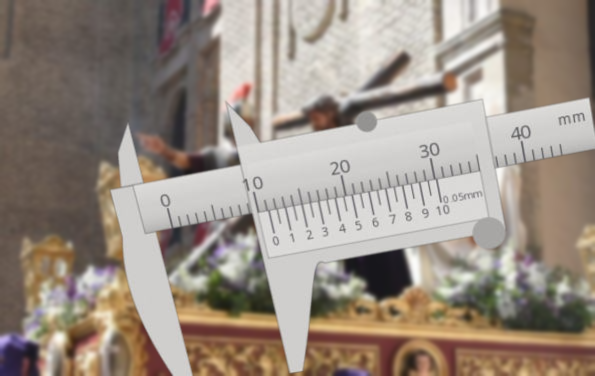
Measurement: 11.2 mm
